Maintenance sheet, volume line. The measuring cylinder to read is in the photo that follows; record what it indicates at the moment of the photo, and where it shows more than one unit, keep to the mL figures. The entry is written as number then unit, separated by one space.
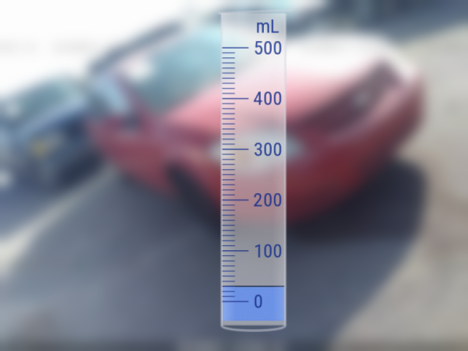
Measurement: 30 mL
